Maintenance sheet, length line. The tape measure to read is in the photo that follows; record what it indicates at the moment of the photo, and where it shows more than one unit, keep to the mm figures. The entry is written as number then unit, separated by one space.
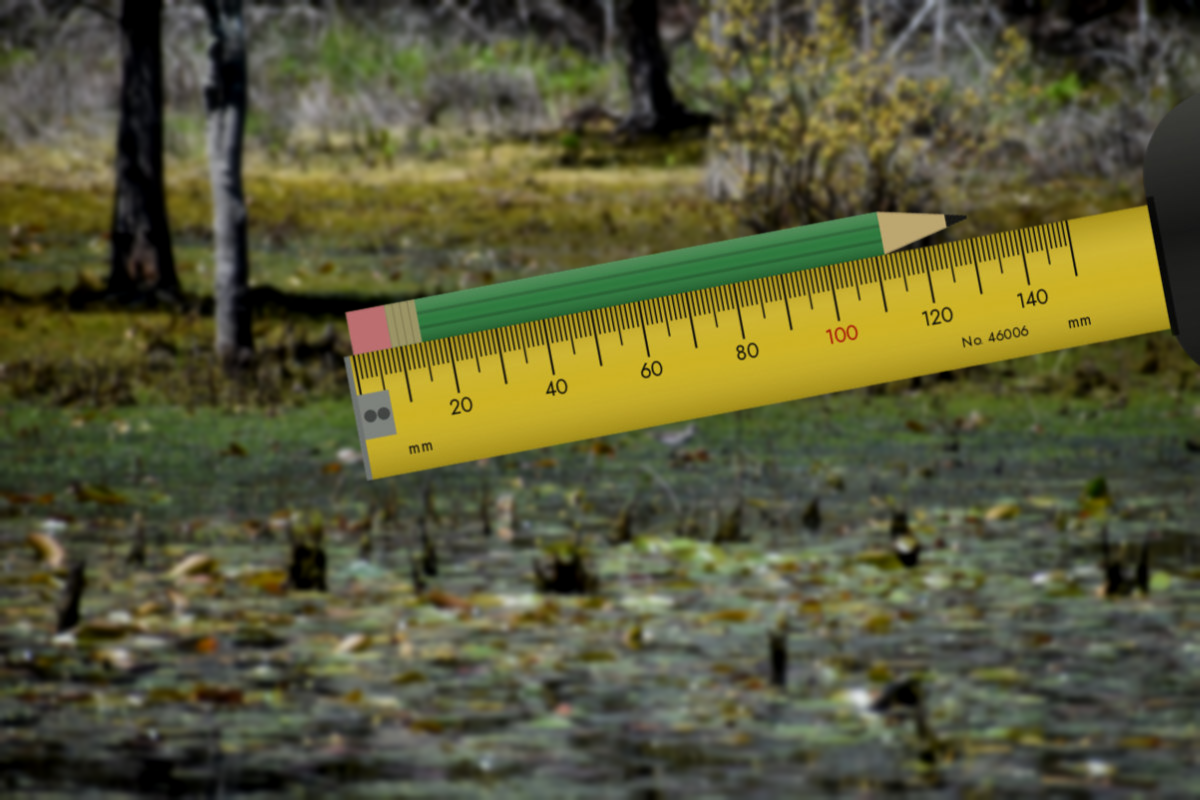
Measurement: 130 mm
